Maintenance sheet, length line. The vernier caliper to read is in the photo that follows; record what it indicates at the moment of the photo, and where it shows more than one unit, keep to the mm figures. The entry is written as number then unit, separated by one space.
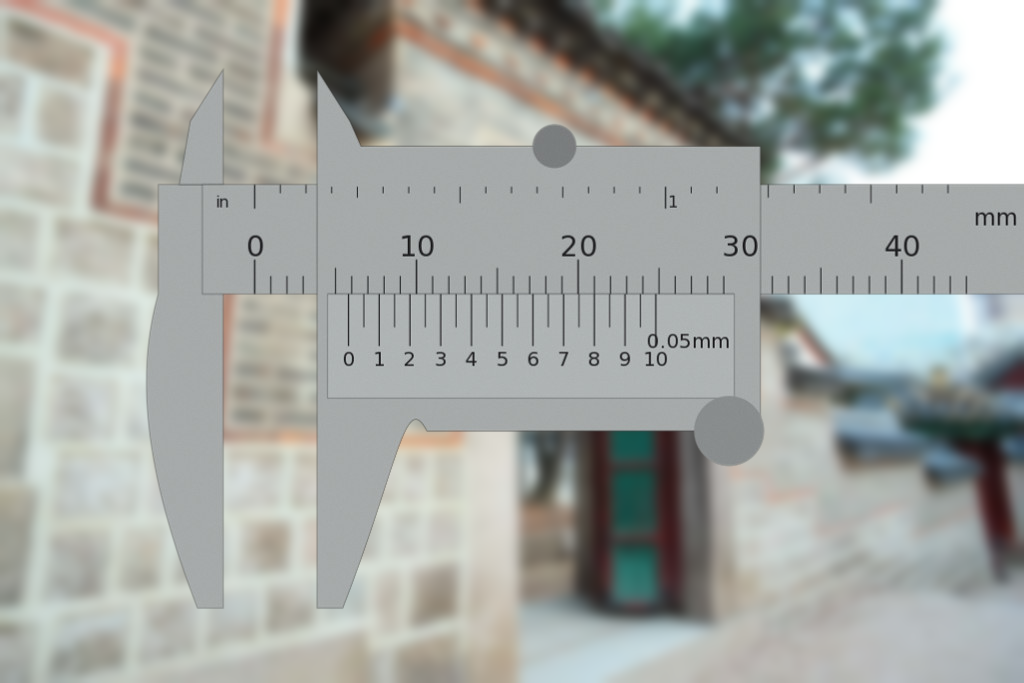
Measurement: 5.8 mm
